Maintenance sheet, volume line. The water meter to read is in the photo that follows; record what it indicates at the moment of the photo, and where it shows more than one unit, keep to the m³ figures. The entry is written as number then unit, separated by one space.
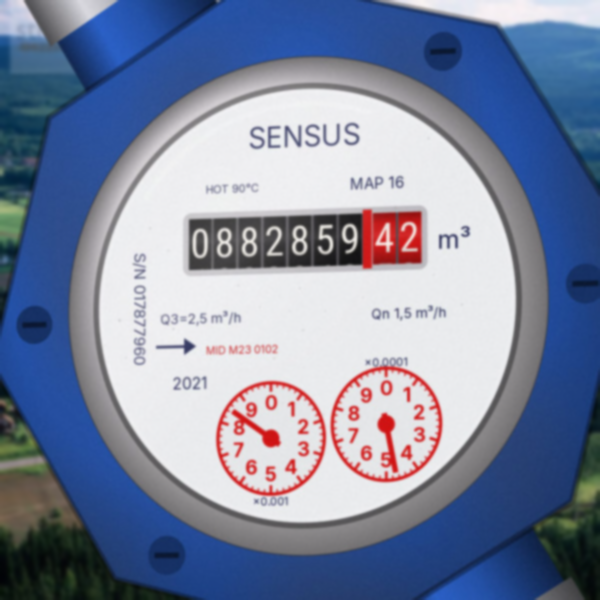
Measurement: 882859.4284 m³
